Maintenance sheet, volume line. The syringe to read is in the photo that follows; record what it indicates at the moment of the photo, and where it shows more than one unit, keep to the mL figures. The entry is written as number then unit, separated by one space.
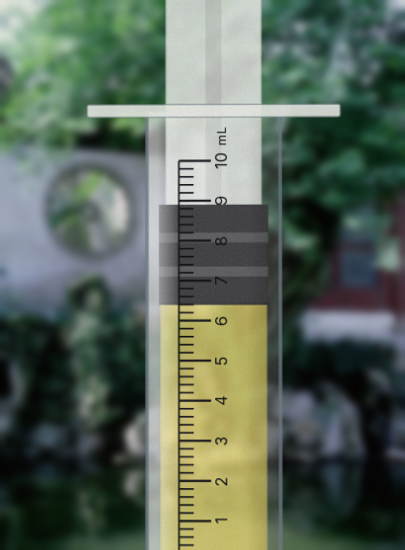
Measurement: 6.4 mL
